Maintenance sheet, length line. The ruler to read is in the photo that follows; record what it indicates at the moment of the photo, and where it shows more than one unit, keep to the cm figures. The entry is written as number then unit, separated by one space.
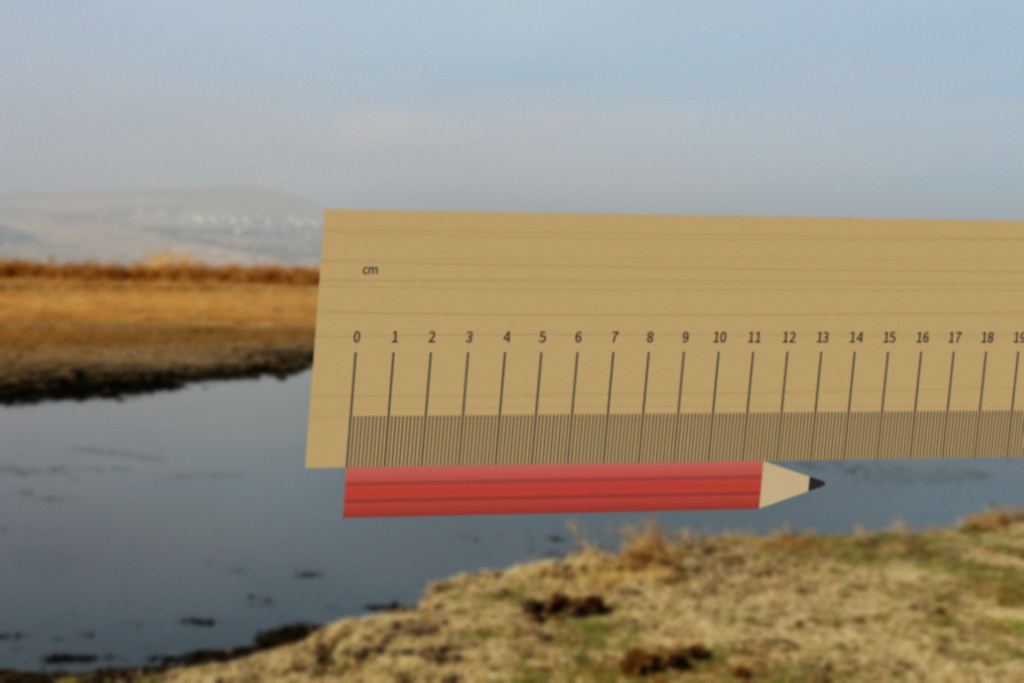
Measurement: 13.5 cm
